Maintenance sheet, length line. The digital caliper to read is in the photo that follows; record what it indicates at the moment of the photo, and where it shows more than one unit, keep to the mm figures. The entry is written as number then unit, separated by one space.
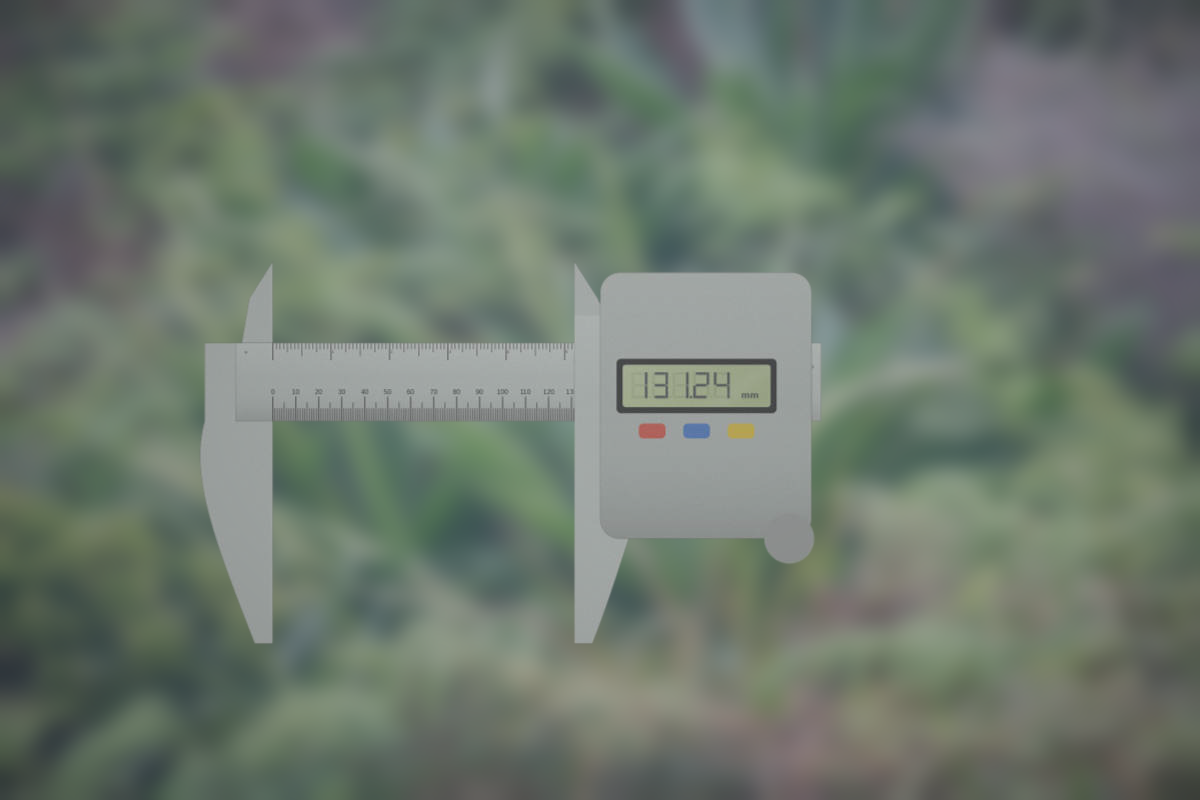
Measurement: 131.24 mm
